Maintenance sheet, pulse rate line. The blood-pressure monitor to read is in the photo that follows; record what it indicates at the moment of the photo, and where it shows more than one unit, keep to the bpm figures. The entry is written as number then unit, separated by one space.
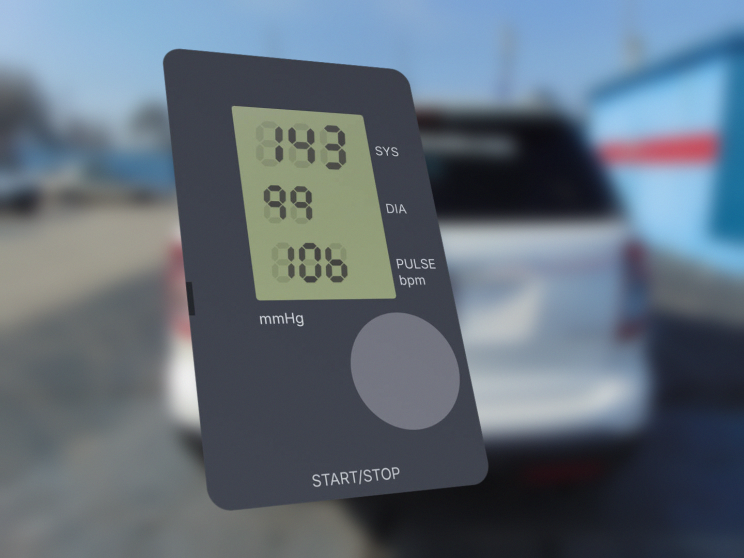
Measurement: 106 bpm
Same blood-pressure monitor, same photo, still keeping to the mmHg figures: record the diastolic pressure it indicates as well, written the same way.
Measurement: 99 mmHg
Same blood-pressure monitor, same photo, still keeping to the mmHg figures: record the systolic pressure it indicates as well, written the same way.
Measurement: 143 mmHg
